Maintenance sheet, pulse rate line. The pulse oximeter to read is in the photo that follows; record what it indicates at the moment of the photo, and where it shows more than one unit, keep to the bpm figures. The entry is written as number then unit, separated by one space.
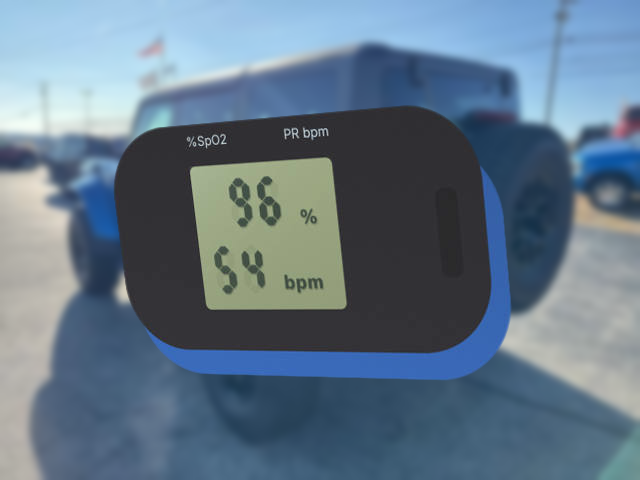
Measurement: 54 bpm
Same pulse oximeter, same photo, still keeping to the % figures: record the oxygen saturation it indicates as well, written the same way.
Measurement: 96 %
